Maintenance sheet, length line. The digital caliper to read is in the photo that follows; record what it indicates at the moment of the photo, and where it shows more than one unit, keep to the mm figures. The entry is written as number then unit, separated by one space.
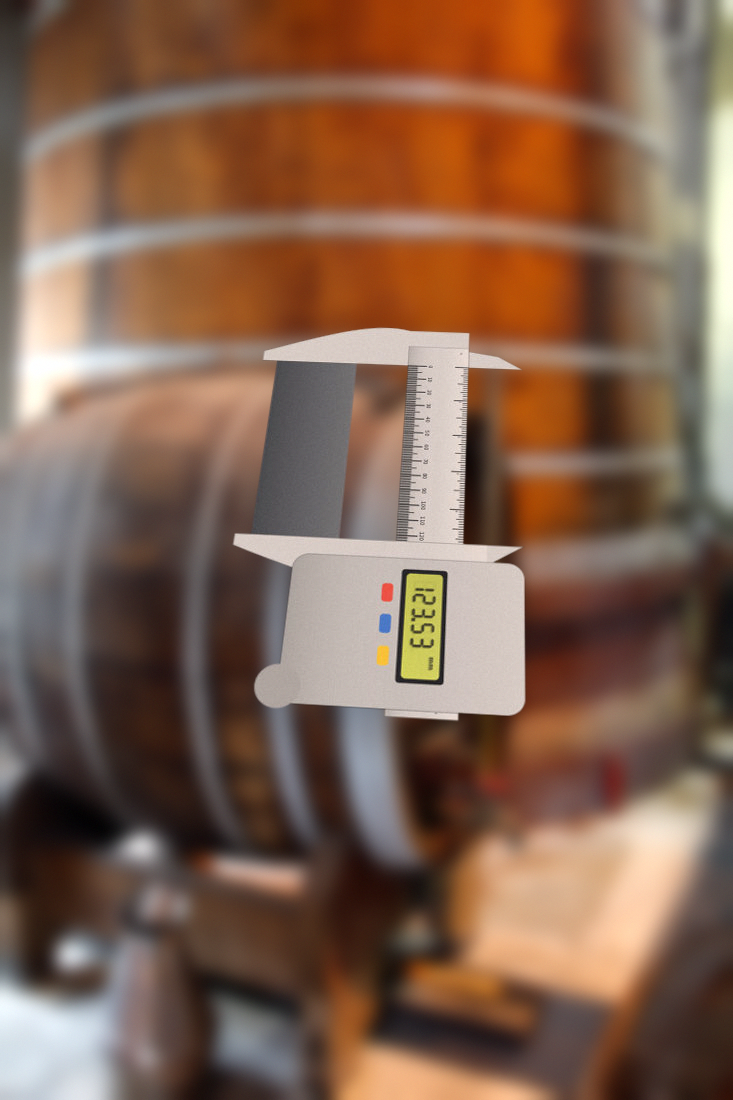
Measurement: 123.53 mm
